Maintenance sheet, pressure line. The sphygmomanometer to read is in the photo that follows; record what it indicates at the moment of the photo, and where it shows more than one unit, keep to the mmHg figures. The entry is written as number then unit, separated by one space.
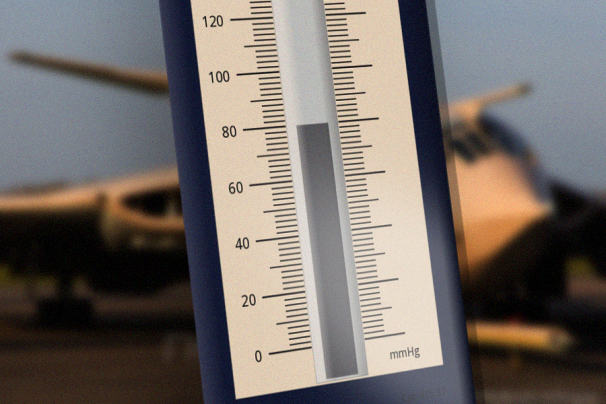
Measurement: 80 mmHg
